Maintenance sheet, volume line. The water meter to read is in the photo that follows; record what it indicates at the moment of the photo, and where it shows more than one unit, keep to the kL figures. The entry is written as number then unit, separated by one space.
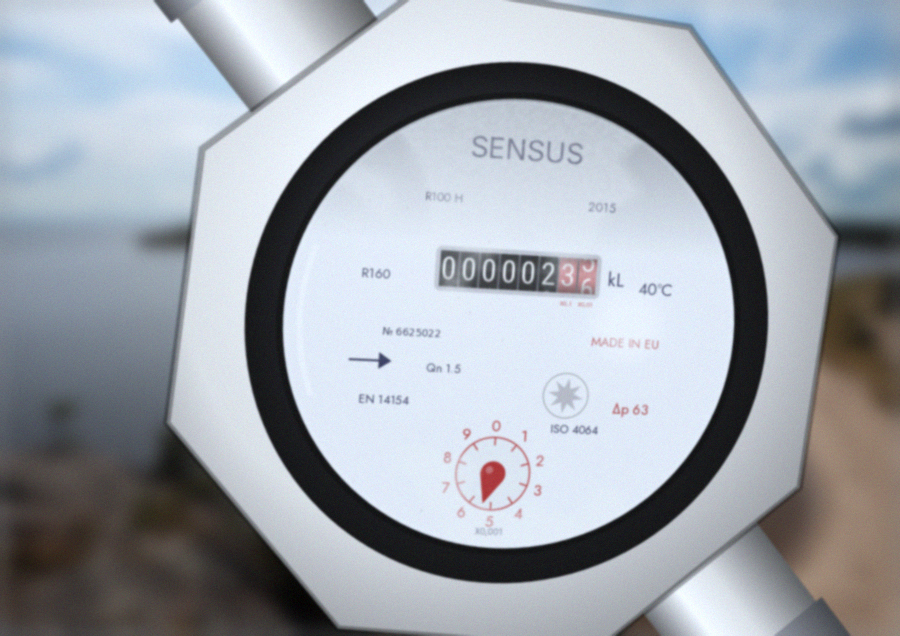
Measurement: 2.355 kL
